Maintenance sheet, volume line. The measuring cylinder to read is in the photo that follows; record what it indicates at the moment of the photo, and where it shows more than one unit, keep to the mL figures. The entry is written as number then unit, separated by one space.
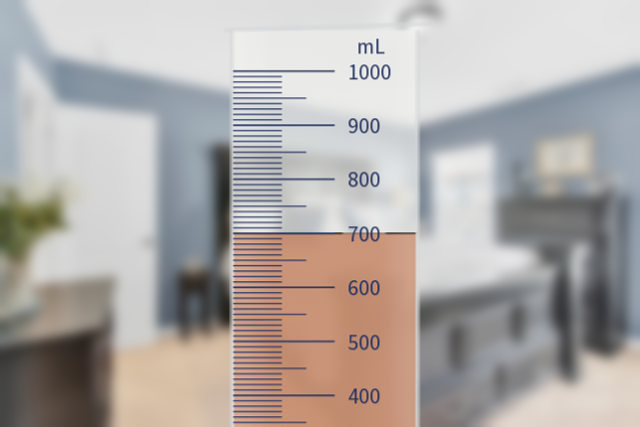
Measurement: 700 mL
